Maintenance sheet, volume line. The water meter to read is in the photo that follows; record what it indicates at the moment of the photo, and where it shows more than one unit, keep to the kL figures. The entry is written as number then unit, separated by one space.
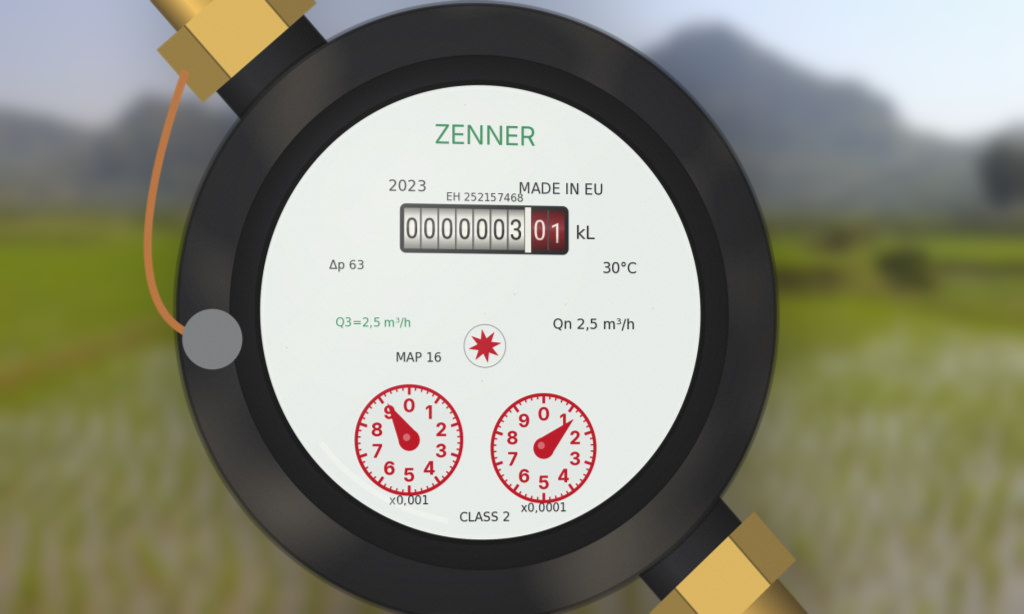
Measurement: 3.0091 kL
